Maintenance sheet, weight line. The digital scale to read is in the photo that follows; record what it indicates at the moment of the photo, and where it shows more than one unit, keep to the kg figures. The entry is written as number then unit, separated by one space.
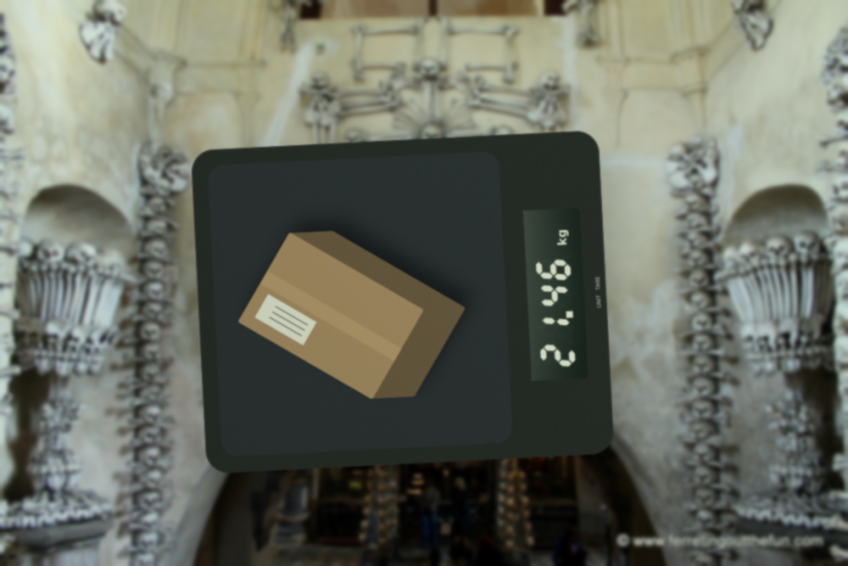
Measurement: 21.46 kg
